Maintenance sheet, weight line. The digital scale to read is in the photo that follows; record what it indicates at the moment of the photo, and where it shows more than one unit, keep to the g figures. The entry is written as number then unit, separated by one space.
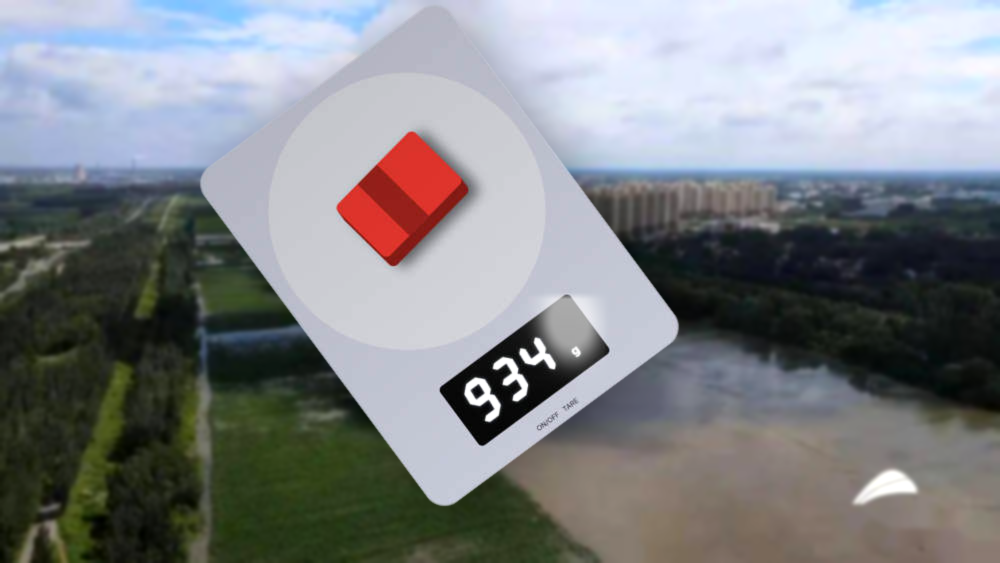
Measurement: 934 g
